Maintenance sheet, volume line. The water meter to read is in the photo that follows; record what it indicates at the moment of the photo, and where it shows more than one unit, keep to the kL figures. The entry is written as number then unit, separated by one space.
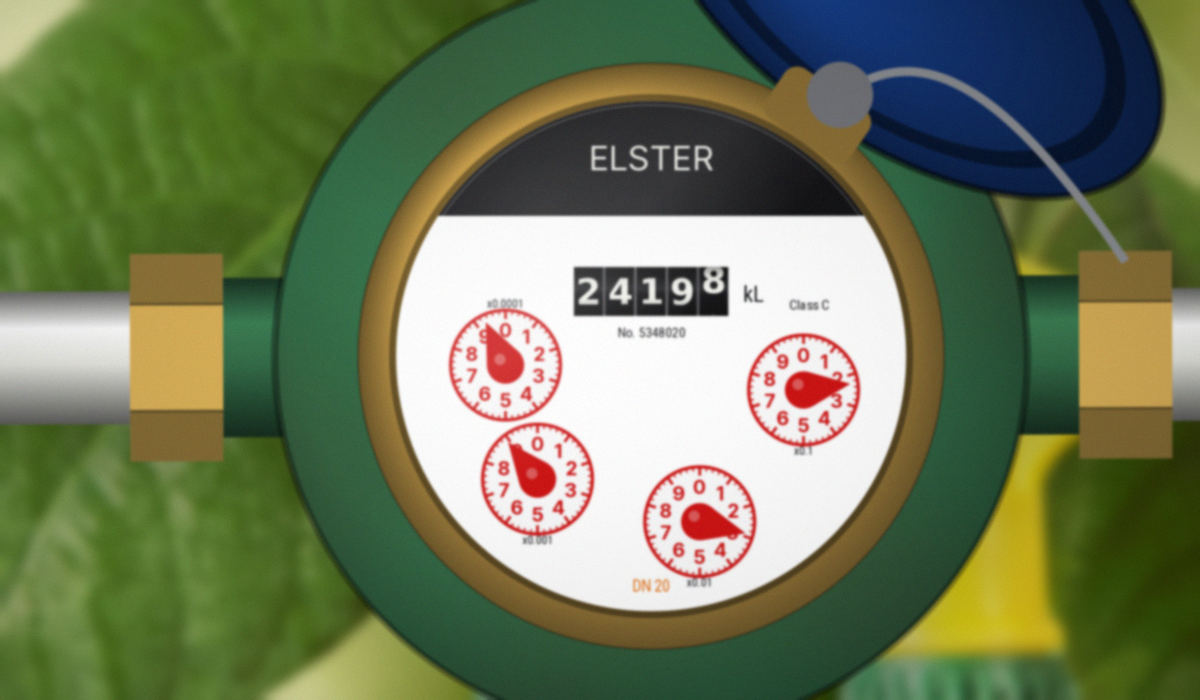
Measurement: 24198.2289 kL
